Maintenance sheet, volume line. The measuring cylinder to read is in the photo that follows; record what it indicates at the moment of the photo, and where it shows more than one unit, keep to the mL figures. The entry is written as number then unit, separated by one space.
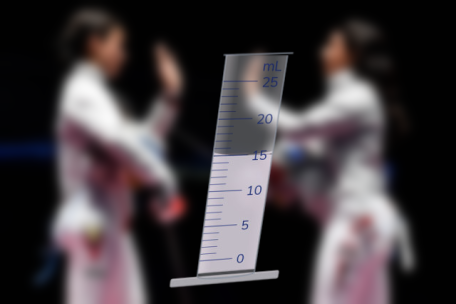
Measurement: 15 mL
